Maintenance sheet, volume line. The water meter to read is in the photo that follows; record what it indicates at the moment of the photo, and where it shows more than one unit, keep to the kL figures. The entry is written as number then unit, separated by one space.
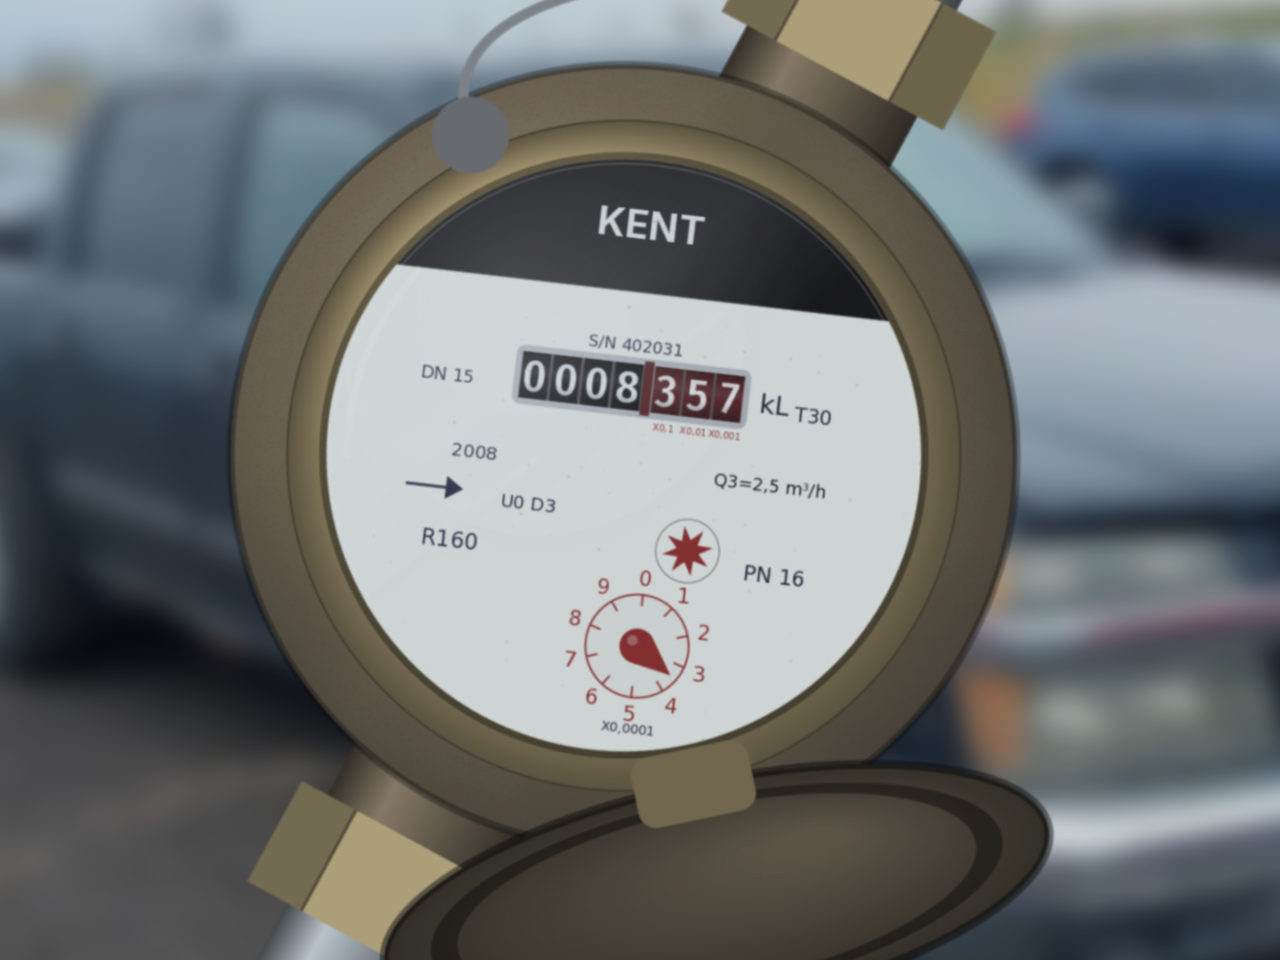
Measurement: 8.3573 kL
